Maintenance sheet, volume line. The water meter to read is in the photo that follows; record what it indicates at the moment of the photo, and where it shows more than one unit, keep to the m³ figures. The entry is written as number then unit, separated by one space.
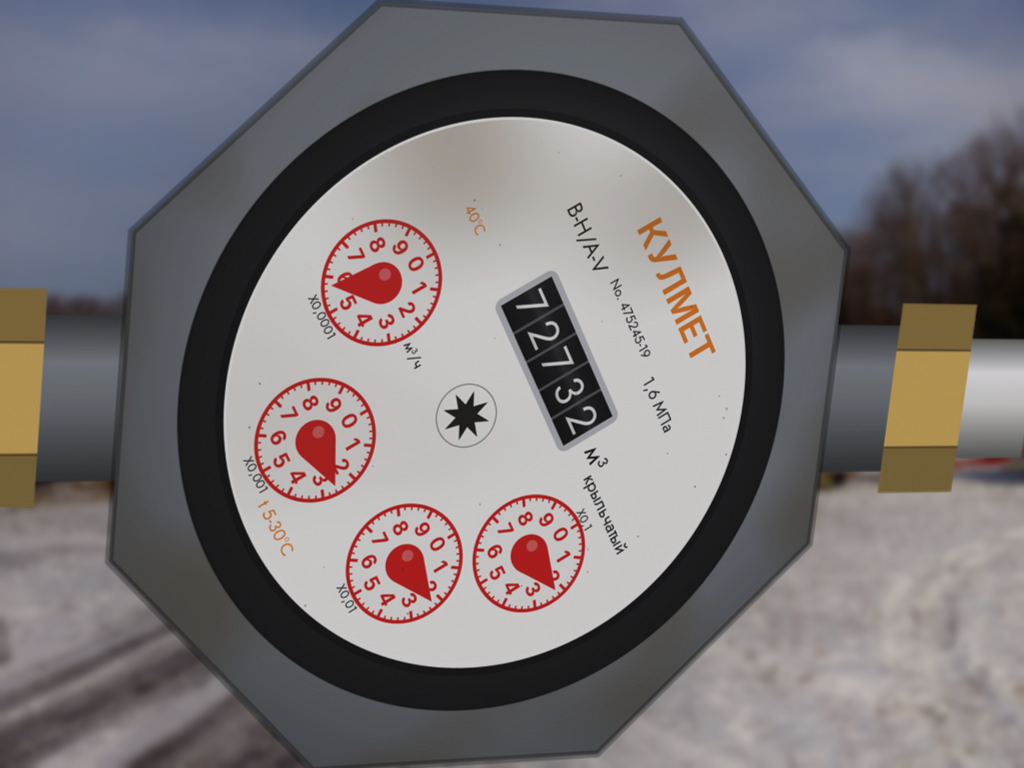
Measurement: 72732.2225 m³
